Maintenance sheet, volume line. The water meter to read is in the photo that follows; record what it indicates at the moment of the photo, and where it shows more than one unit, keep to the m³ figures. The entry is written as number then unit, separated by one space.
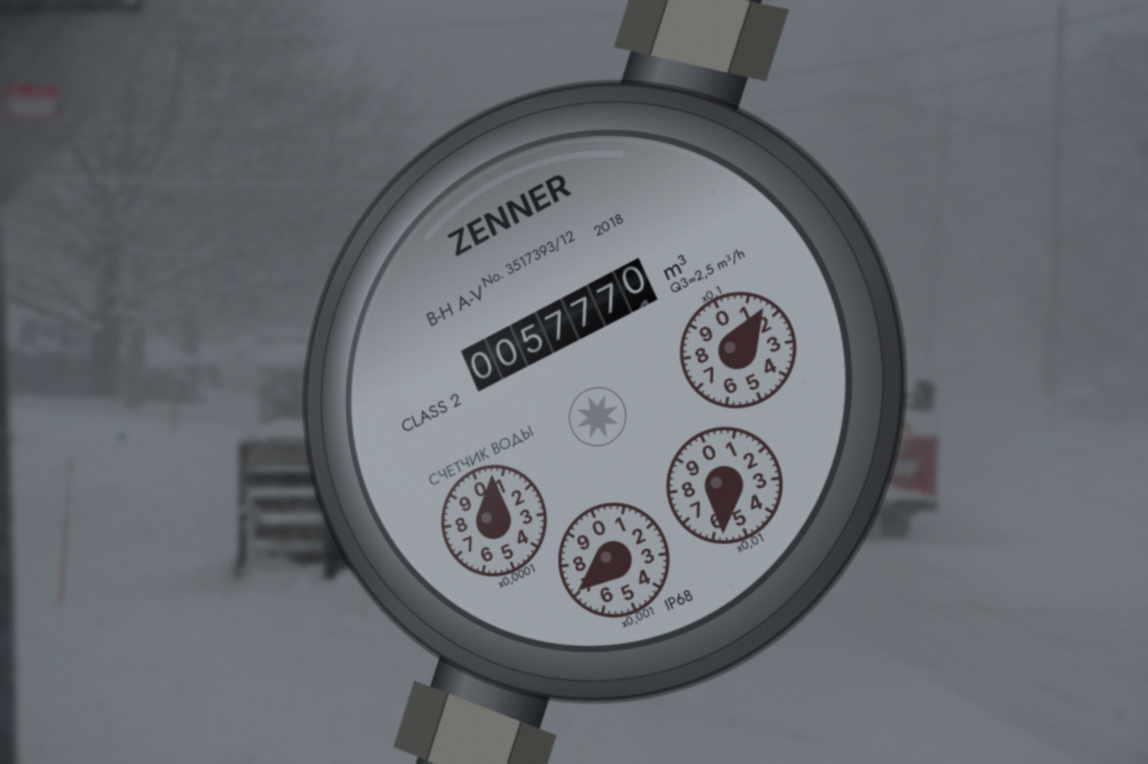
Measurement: 57770.1570 m³
